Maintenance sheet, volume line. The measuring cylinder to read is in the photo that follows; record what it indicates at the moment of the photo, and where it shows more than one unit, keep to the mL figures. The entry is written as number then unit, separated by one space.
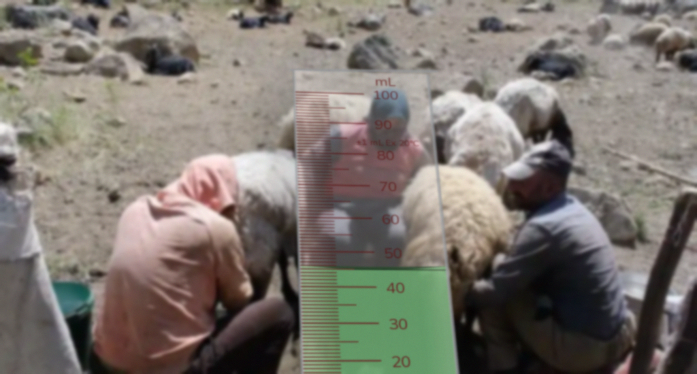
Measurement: 45 mL
